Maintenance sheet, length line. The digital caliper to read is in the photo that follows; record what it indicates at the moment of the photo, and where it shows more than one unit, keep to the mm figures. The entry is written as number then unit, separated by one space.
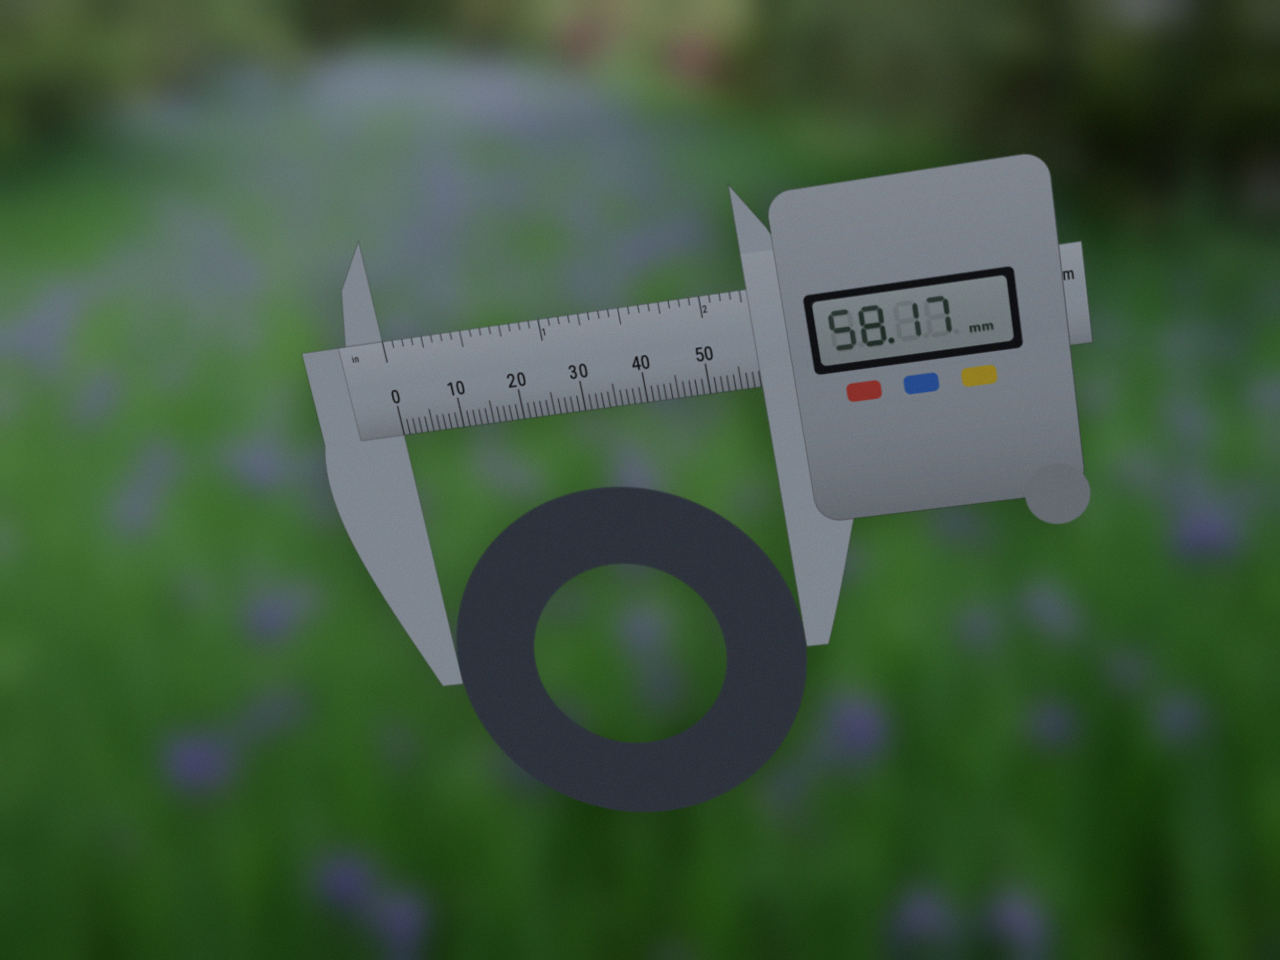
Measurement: 58.17 mm
